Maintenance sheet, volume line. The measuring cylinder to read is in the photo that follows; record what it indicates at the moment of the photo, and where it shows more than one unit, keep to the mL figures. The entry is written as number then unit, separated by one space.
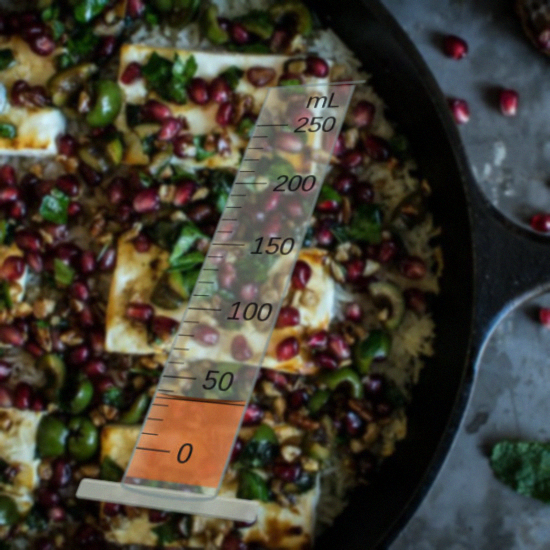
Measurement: 35 mL
